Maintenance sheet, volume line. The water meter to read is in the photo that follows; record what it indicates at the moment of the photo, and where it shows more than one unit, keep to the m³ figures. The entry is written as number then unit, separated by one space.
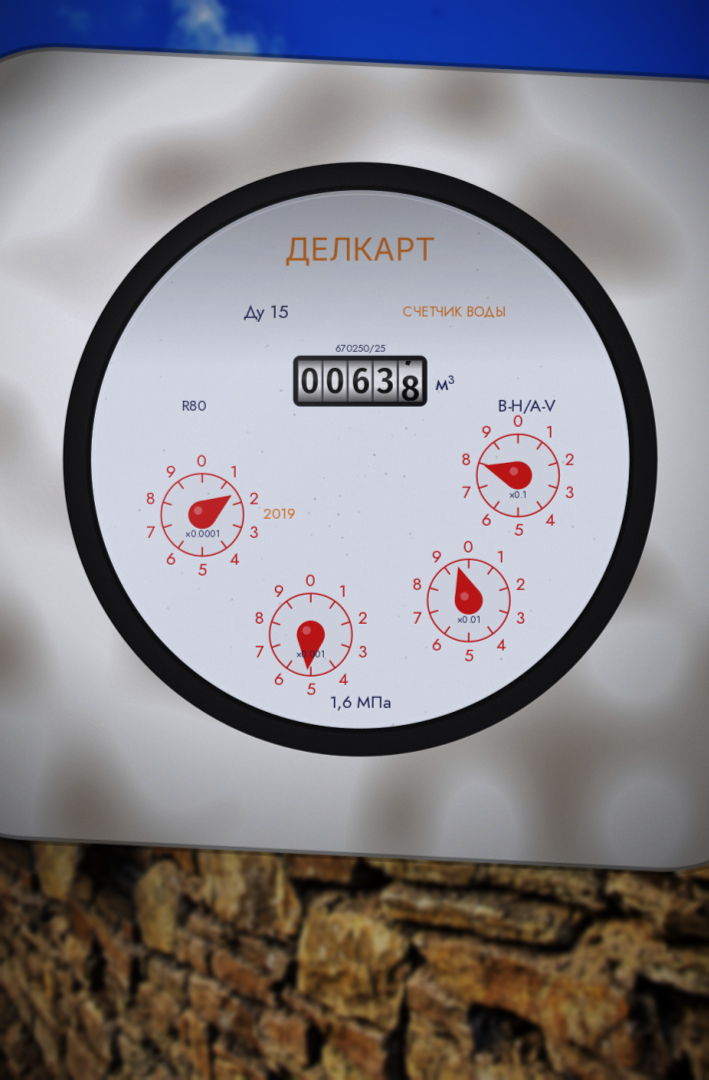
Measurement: 637.7951 m³
